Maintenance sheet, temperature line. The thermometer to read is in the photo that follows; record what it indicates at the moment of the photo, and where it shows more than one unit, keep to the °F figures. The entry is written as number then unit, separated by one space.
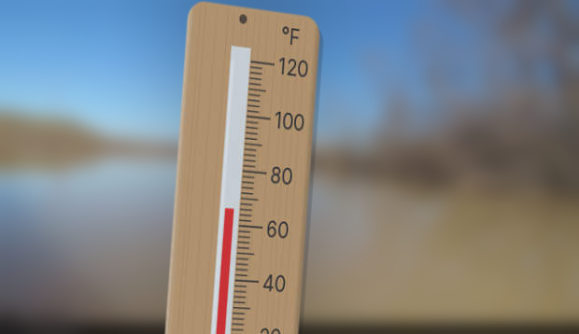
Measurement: 66 °F
